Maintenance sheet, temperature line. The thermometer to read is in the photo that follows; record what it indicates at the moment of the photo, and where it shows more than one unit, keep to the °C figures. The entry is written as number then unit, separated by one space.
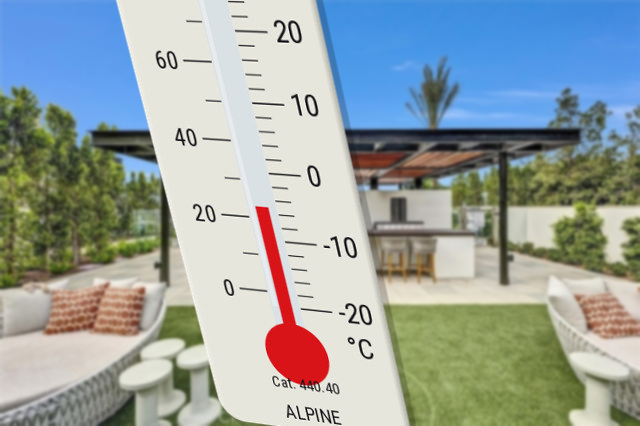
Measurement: -5 °C
